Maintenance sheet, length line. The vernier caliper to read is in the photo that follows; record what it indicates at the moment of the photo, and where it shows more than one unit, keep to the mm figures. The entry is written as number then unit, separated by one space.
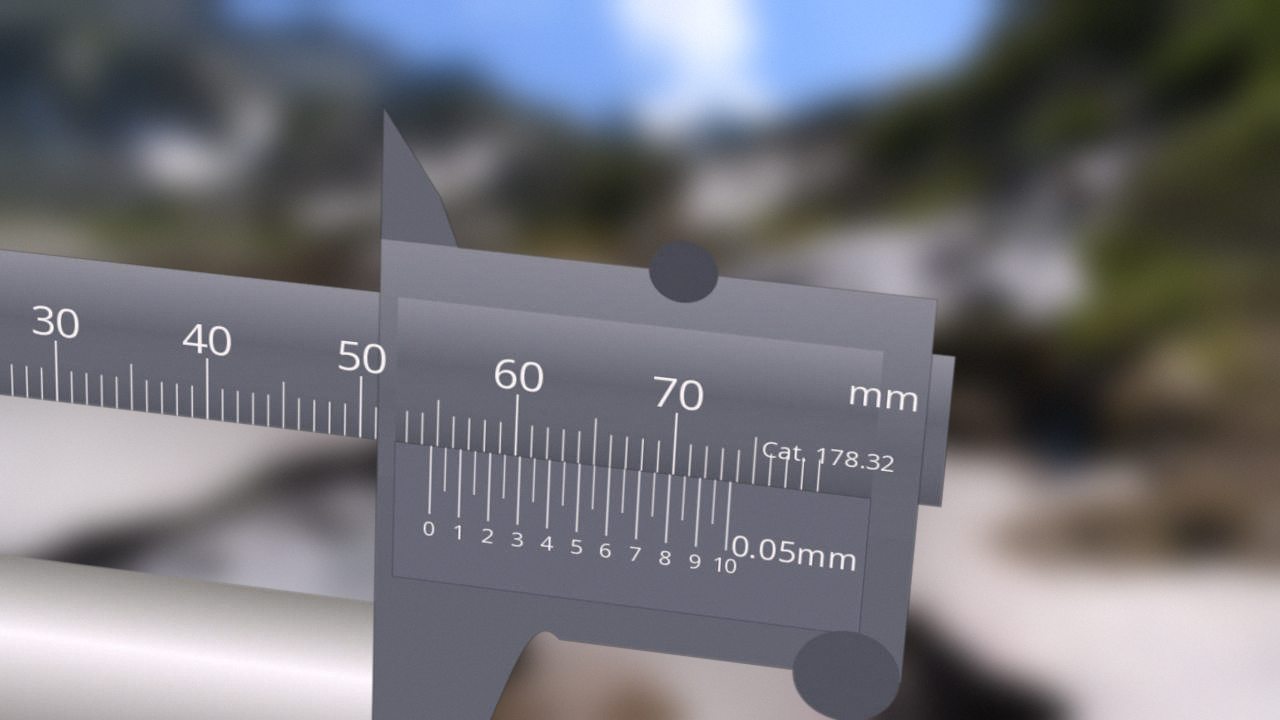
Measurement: 54.6 mm
